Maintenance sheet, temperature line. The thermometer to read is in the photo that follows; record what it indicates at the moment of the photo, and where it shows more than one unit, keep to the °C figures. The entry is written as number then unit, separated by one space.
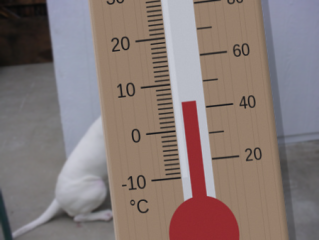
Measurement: 6 °C
